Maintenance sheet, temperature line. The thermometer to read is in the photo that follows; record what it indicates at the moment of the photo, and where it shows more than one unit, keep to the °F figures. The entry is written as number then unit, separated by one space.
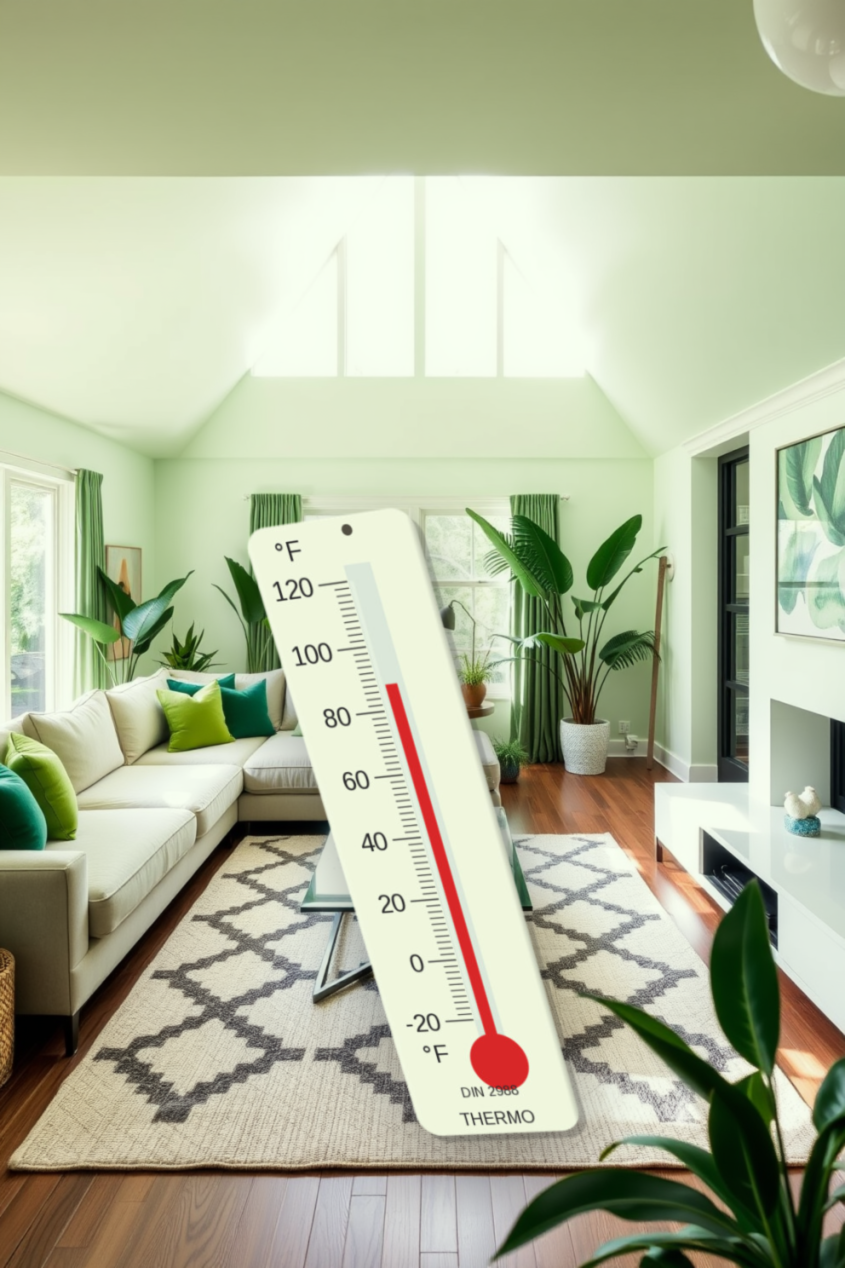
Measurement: 88 °F
